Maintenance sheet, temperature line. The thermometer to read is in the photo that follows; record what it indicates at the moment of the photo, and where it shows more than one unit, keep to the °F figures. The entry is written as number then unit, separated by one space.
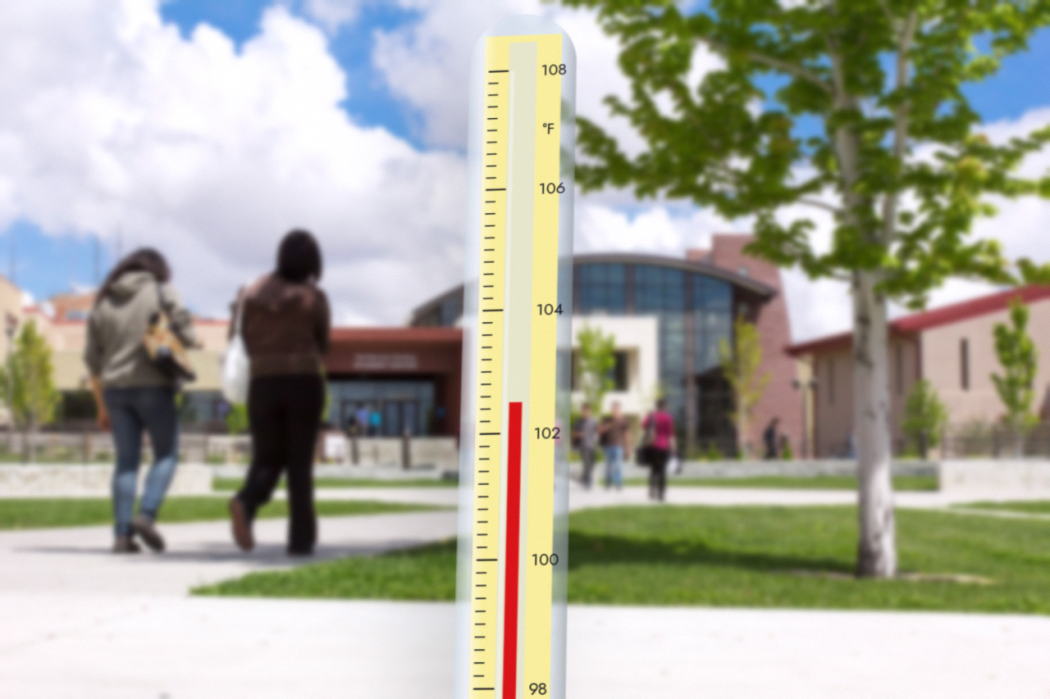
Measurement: 102.5 °F
